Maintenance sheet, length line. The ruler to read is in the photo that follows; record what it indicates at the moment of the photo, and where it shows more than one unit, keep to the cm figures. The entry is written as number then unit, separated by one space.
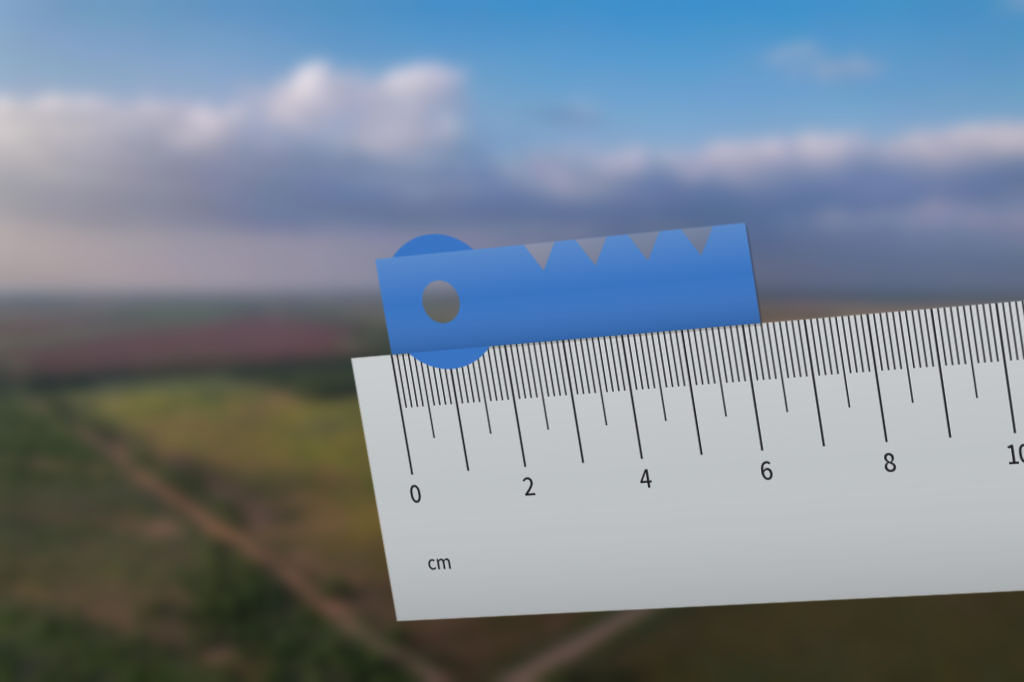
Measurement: 6.3 cm
